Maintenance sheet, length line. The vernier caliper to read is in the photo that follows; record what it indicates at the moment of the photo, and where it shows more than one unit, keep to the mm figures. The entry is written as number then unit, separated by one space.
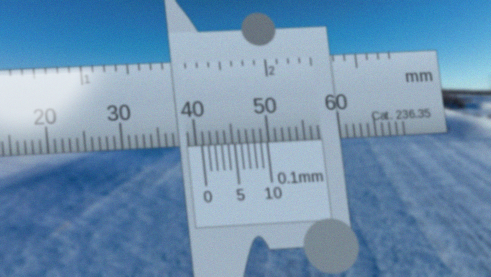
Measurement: 40.8 mm
